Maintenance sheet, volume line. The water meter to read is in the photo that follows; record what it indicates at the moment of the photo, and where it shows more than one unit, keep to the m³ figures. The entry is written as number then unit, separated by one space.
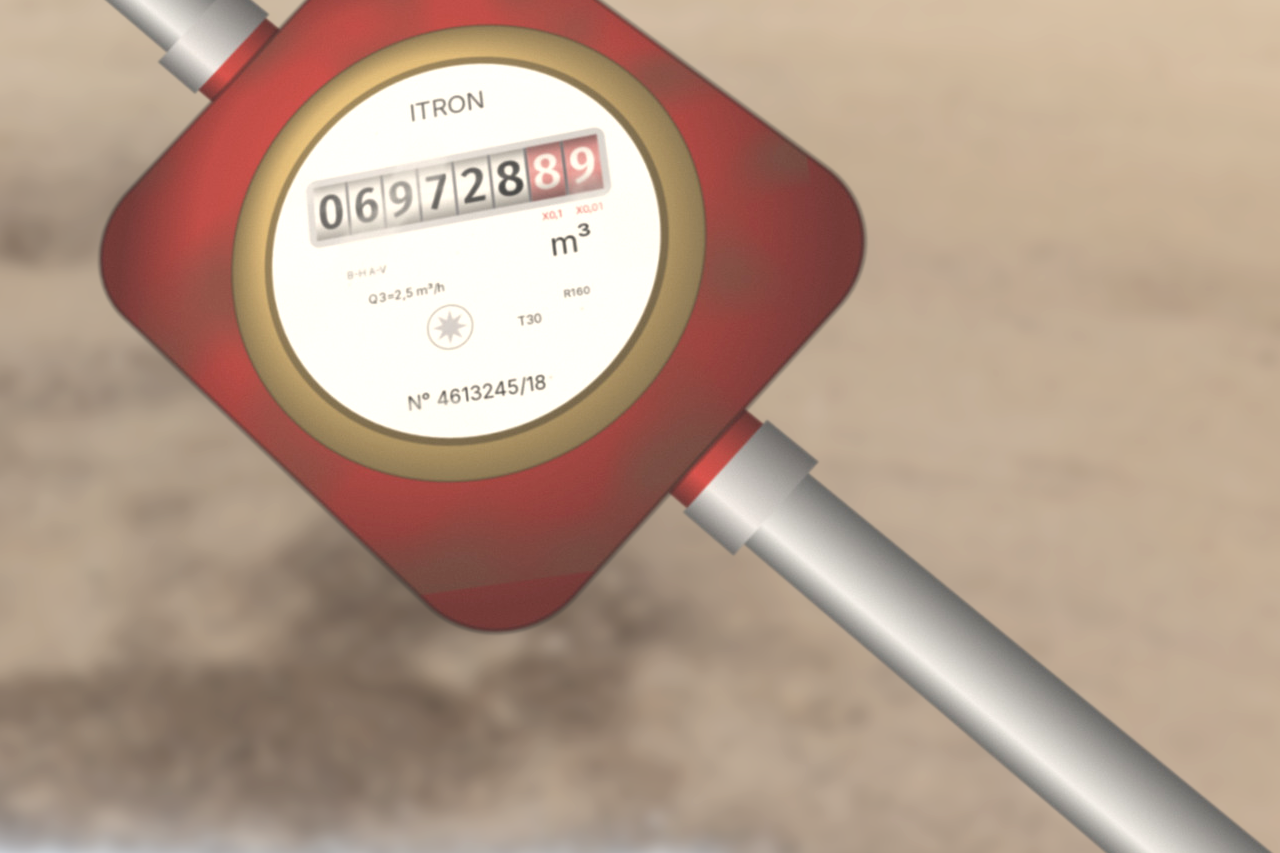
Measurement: 69728.89 m³
